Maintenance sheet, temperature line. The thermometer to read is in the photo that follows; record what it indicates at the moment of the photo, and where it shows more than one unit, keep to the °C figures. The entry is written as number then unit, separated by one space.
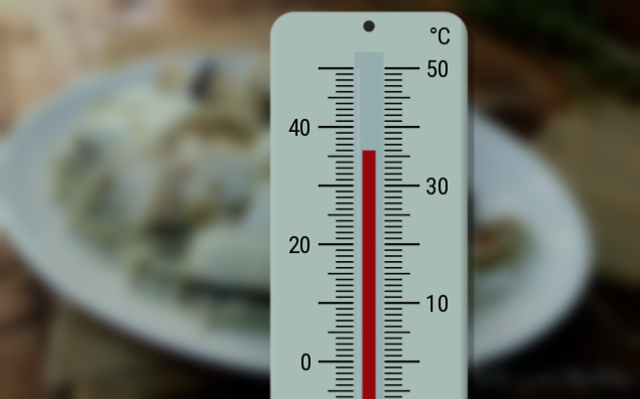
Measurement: 36 °C
